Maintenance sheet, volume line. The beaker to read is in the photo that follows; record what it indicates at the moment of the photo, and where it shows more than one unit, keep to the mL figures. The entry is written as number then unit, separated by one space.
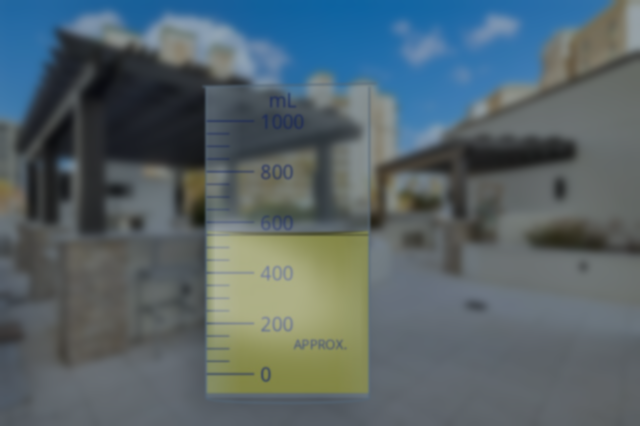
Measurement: 550 mL
